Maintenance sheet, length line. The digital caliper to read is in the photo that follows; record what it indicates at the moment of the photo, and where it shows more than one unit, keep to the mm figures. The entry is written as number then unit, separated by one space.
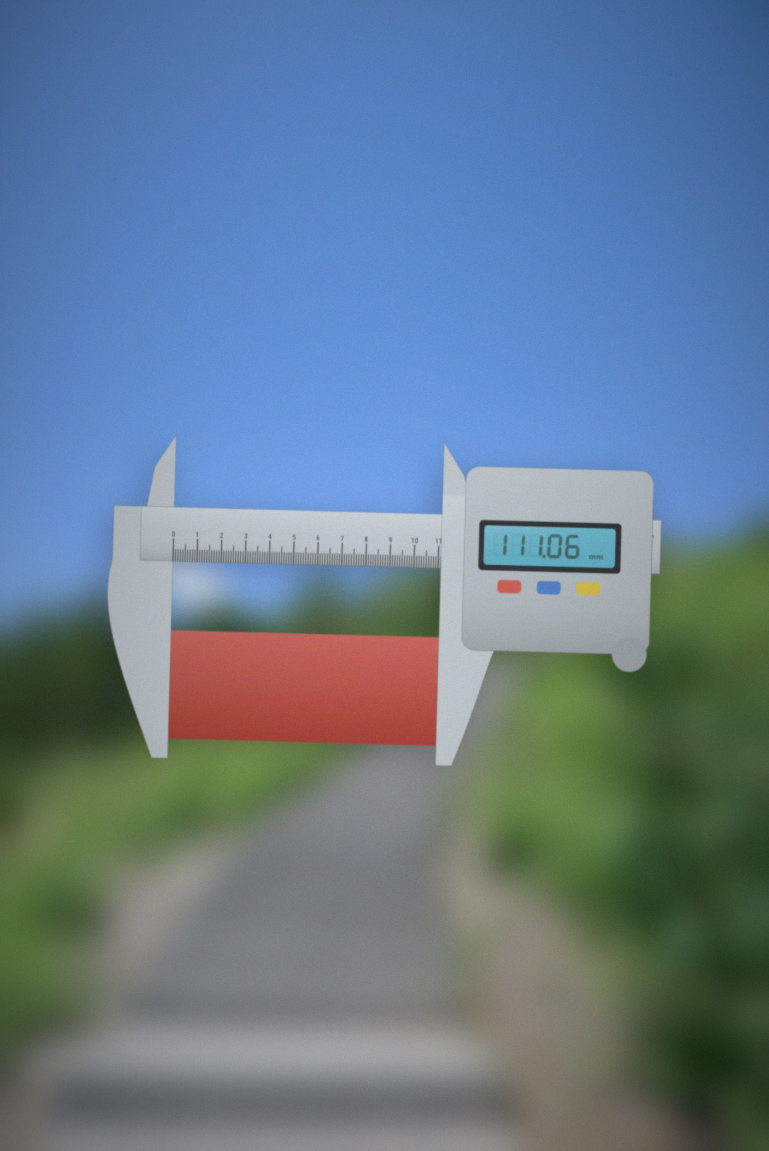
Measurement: 111.06 mm
